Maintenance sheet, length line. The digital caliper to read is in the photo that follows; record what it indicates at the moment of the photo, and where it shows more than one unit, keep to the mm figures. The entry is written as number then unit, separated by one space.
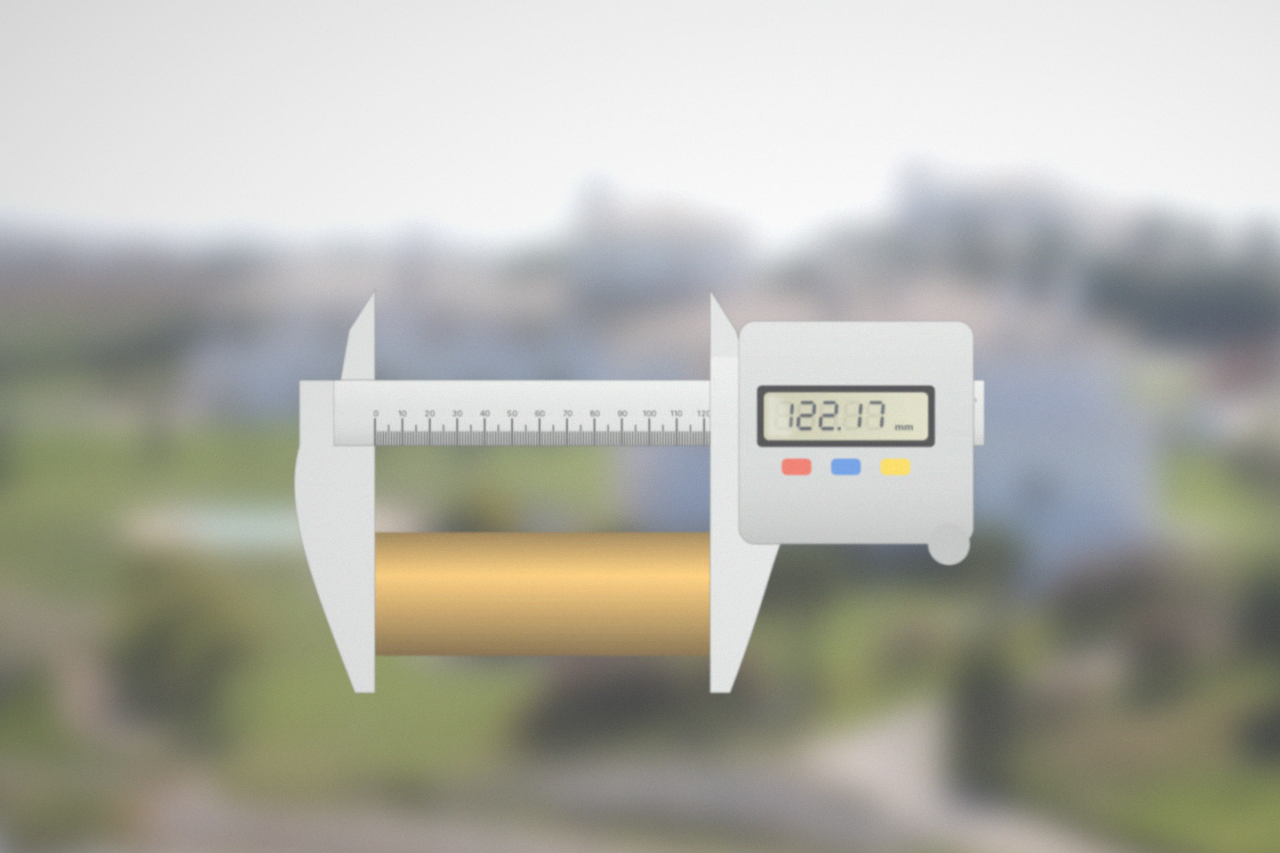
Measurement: 122.17 mm
